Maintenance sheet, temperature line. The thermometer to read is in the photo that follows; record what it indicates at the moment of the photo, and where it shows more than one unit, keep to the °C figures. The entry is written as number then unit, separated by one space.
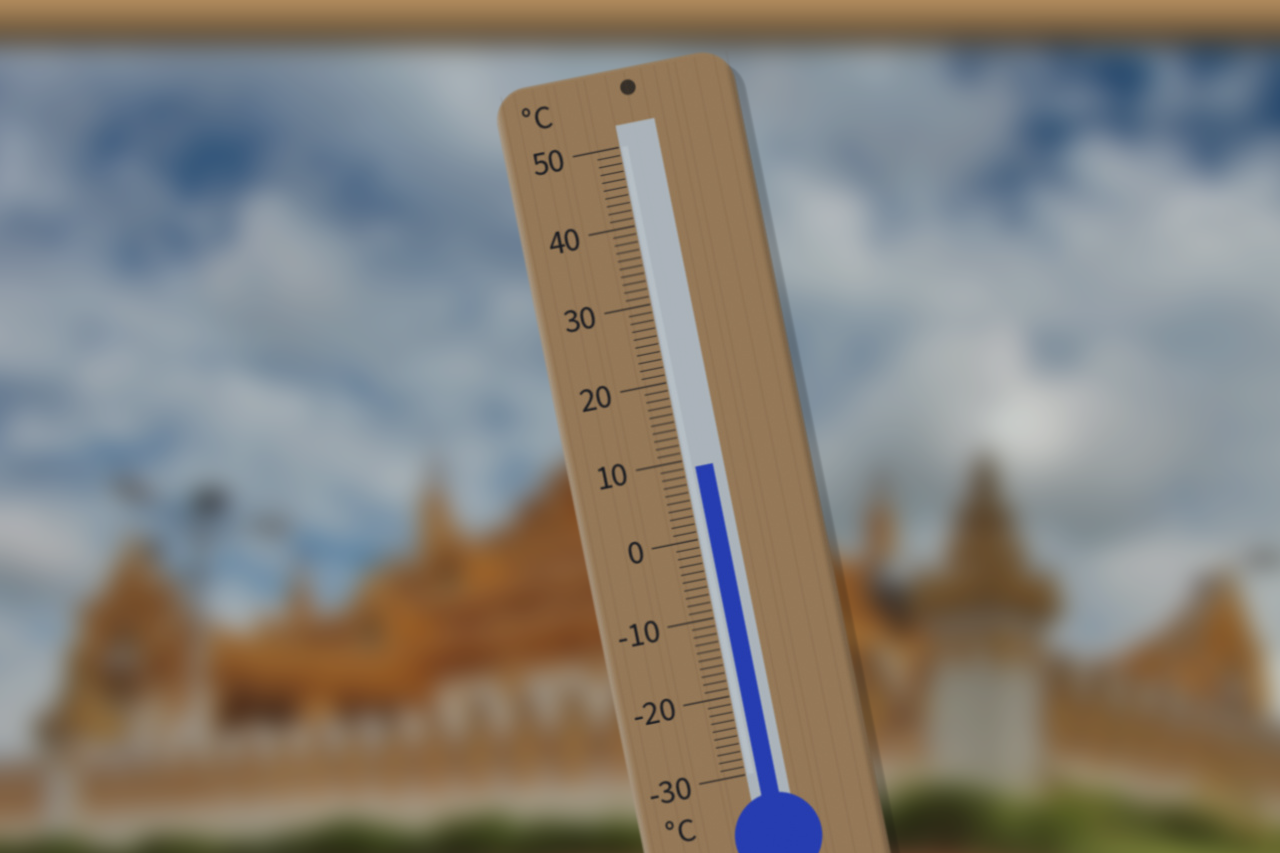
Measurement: 9 °C
